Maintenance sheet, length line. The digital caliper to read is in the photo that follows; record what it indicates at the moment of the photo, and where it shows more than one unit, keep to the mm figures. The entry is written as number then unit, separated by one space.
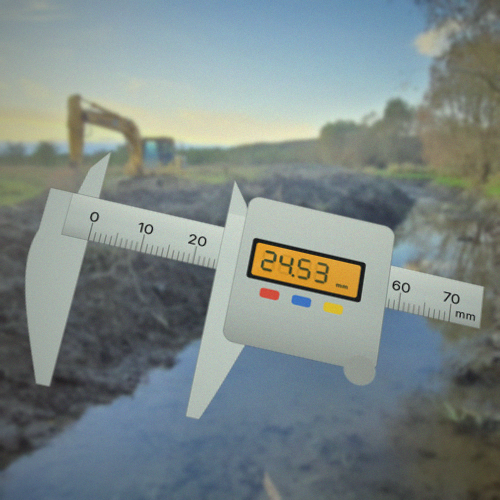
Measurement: 24.53 mm
